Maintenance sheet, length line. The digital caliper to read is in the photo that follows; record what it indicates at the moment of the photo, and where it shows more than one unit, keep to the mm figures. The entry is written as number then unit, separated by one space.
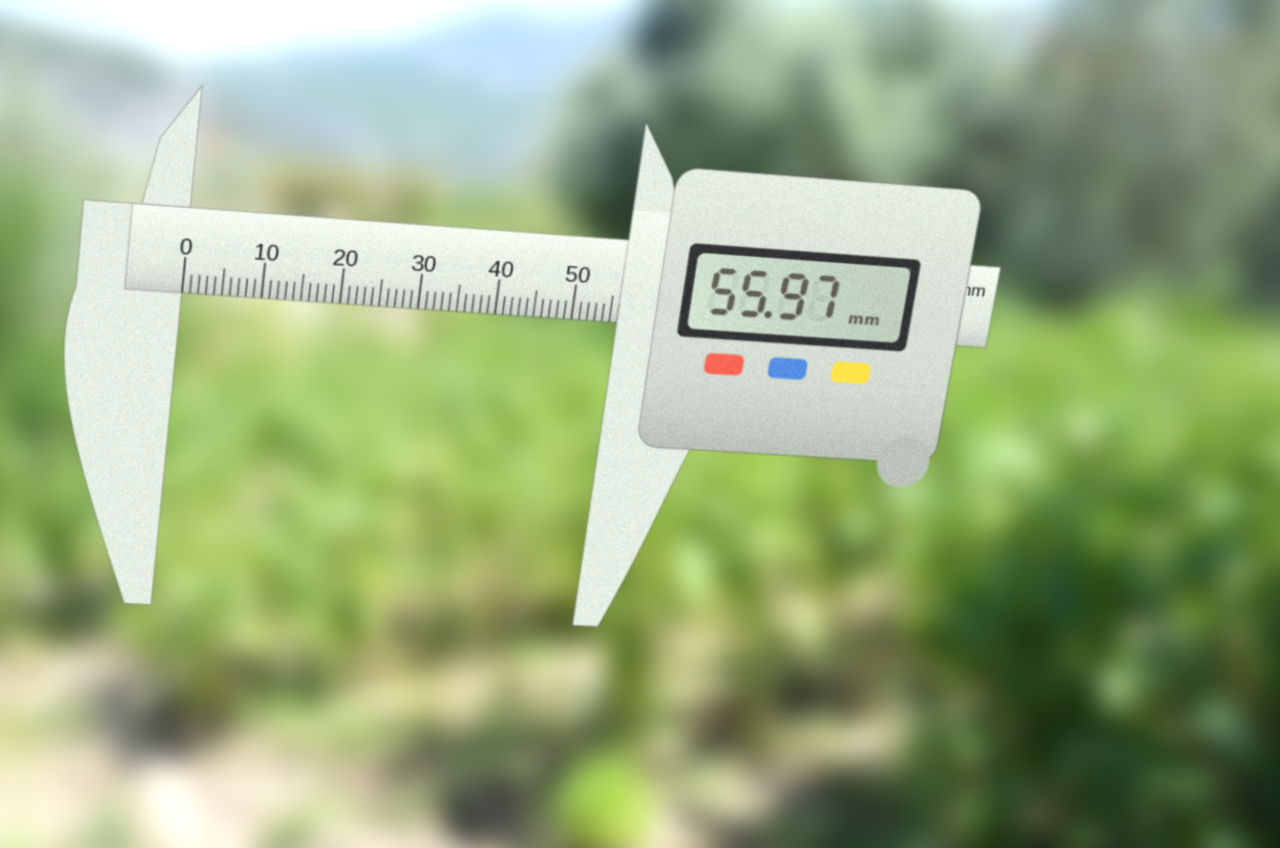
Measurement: 55.97 mm
